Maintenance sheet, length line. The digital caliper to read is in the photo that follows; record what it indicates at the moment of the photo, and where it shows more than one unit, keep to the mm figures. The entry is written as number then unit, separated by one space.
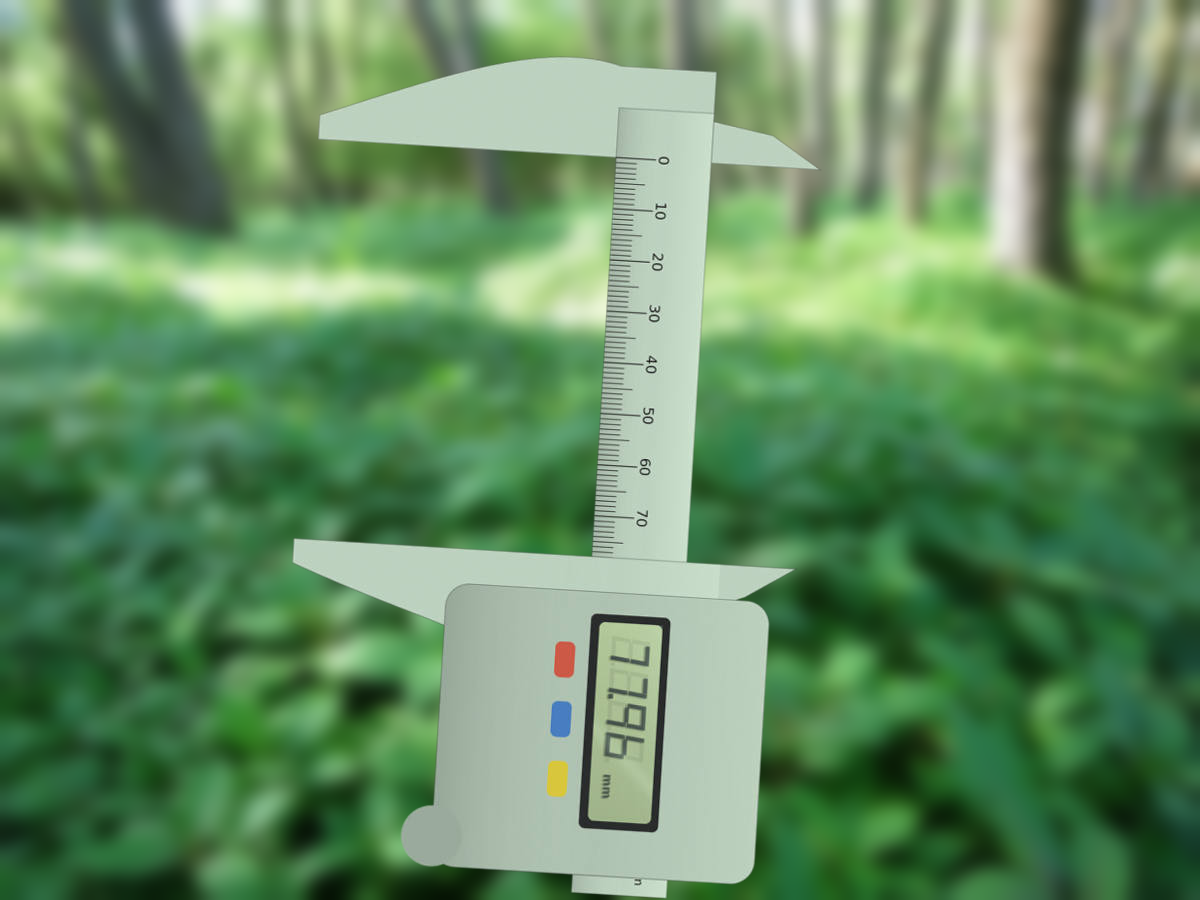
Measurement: 77.96 mm
